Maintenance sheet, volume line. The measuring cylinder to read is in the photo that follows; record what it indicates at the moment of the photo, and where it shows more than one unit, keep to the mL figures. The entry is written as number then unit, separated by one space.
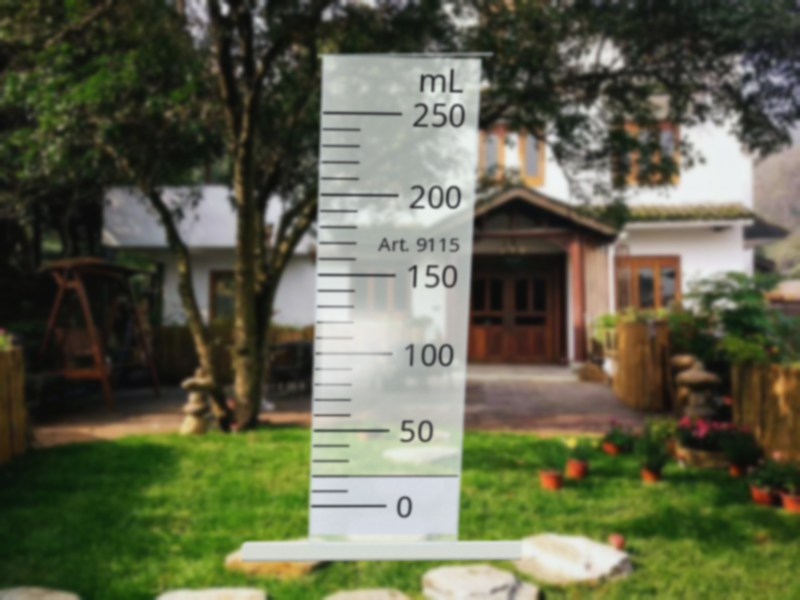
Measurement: 20 mL
